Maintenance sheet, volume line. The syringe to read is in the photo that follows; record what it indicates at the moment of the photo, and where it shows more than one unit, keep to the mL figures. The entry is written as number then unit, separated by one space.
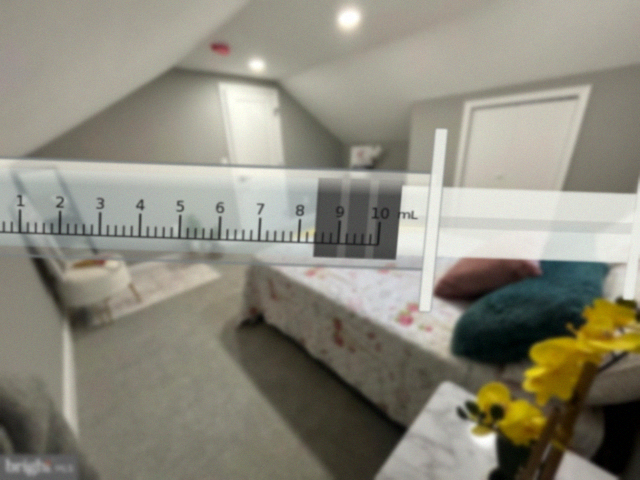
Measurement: 8.4 mL
